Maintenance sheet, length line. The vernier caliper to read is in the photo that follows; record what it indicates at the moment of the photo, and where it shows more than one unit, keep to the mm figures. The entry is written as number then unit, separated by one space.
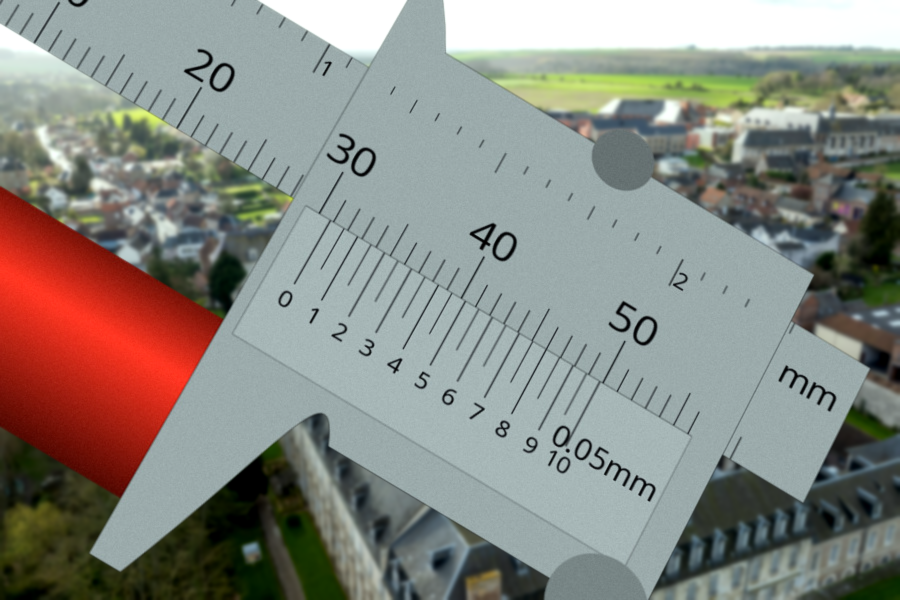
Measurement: 30.8 mm
